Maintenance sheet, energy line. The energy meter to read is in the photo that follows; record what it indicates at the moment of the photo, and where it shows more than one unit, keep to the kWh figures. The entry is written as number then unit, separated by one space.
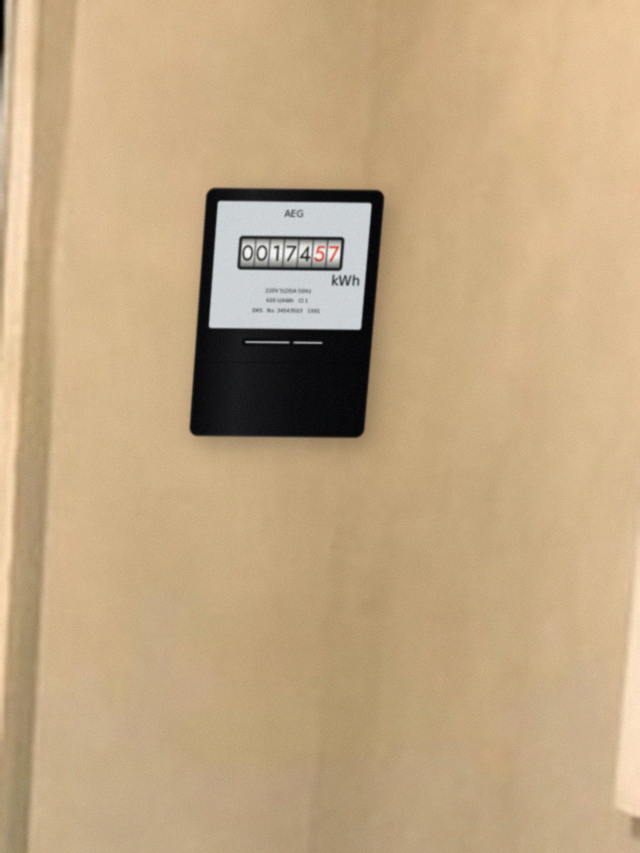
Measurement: 174.57 kWh
